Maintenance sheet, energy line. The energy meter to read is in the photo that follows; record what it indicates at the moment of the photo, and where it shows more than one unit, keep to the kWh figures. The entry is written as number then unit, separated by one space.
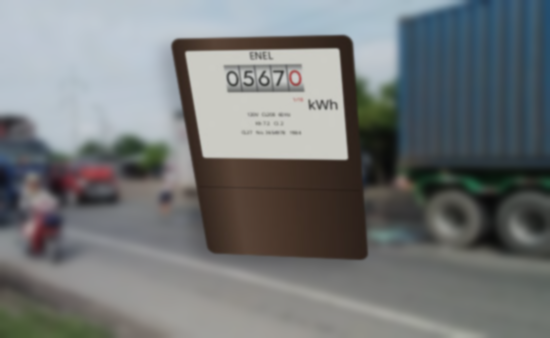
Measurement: 567.0 kWh
